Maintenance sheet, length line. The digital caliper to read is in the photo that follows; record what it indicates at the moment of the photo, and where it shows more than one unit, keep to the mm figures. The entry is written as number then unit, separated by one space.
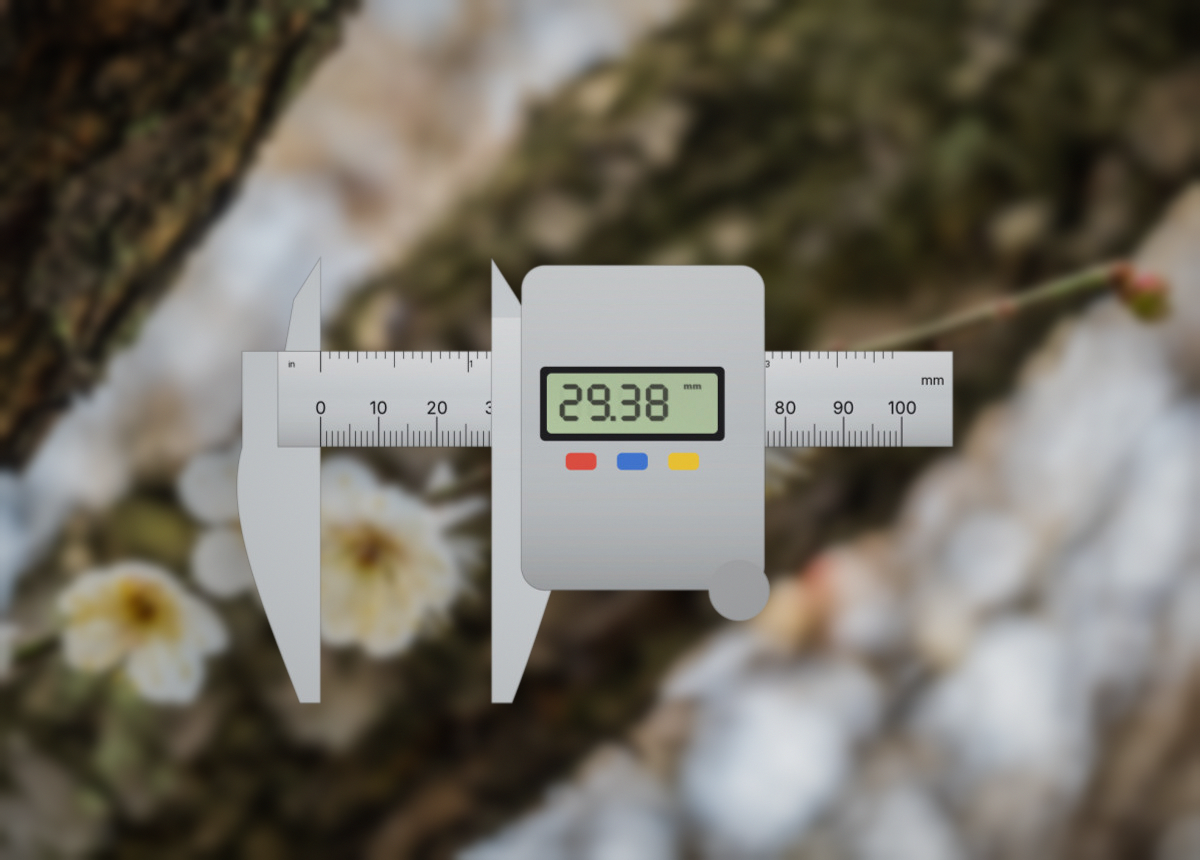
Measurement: 29.38 mm
